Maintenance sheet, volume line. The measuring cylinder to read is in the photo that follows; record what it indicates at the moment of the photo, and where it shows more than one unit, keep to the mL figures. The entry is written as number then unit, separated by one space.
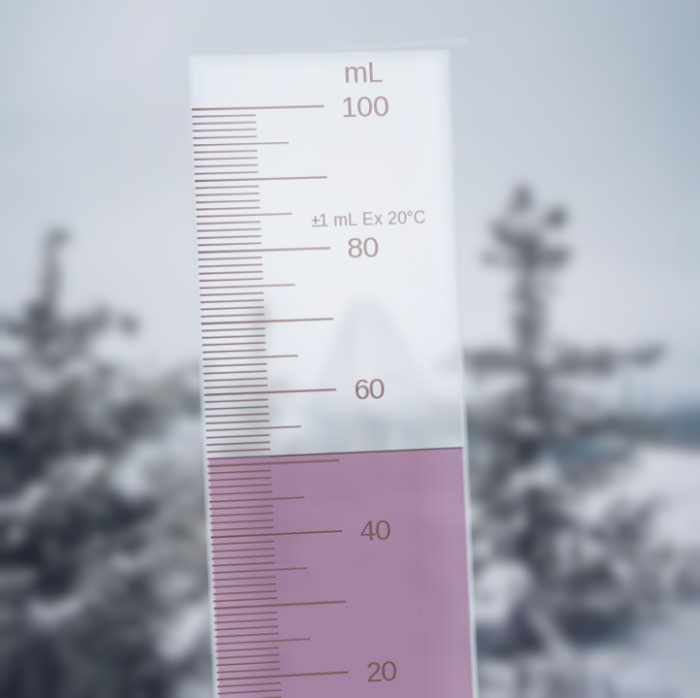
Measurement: 51 mL
